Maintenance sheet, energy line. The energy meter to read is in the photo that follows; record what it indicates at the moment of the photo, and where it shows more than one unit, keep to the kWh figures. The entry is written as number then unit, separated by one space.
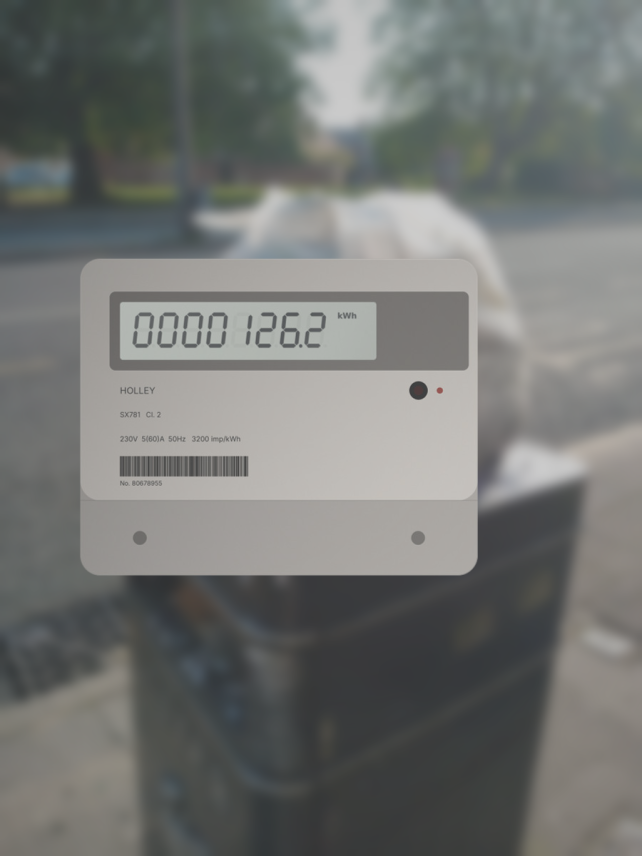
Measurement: 126.2 kWh
